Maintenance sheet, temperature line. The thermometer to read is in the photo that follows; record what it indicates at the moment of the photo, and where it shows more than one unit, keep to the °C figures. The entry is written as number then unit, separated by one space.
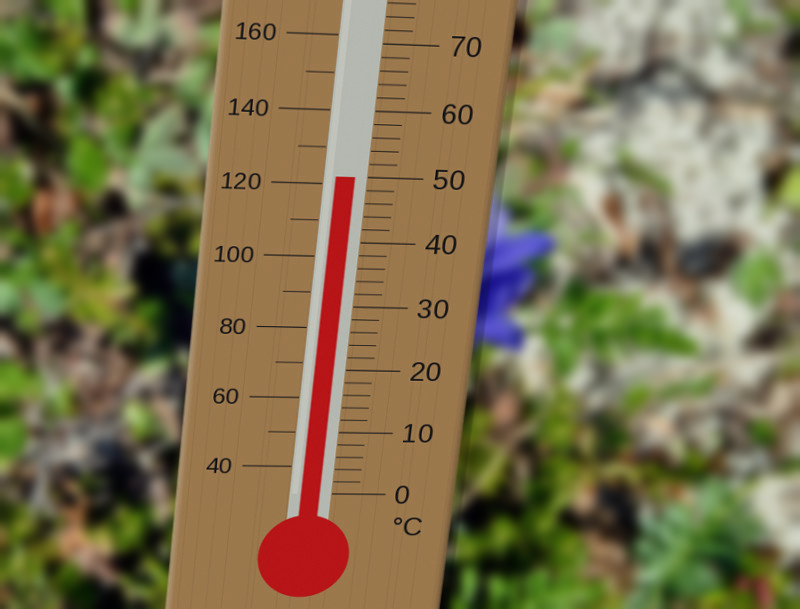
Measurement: 50 °C
